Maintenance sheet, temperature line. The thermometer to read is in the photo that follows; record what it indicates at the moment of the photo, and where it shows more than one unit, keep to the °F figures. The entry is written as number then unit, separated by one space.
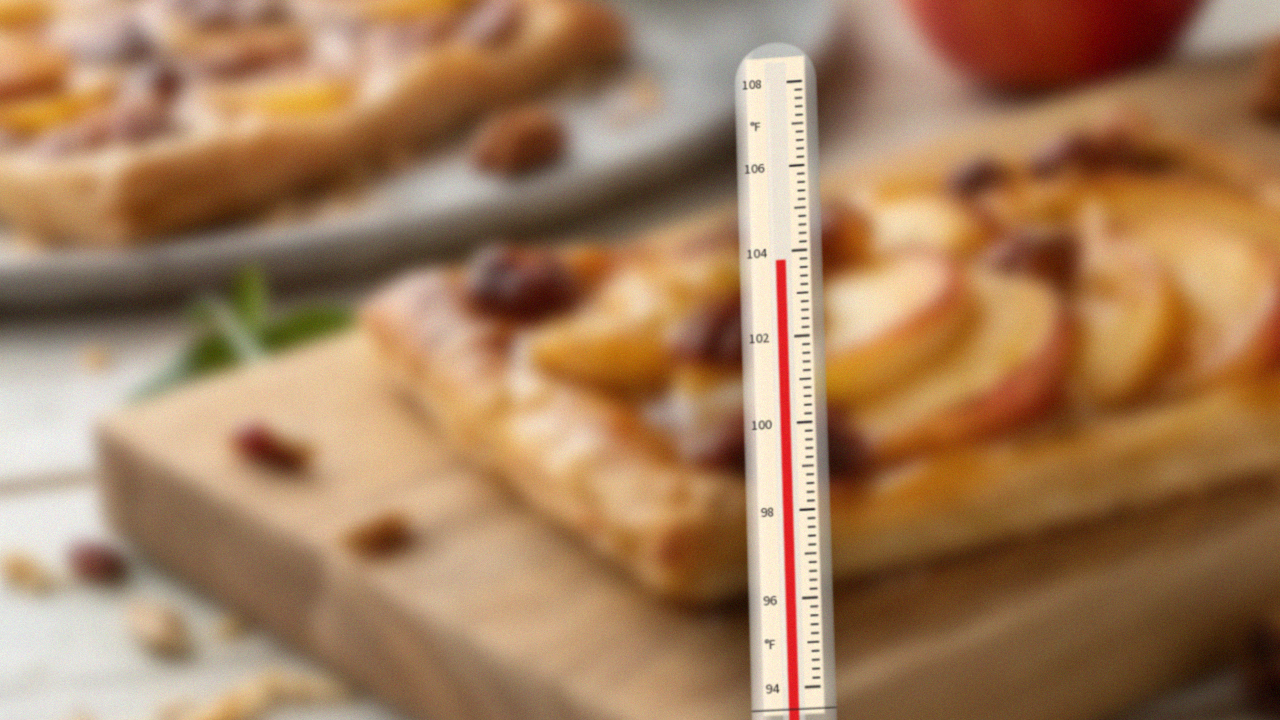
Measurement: 103.8 °F
